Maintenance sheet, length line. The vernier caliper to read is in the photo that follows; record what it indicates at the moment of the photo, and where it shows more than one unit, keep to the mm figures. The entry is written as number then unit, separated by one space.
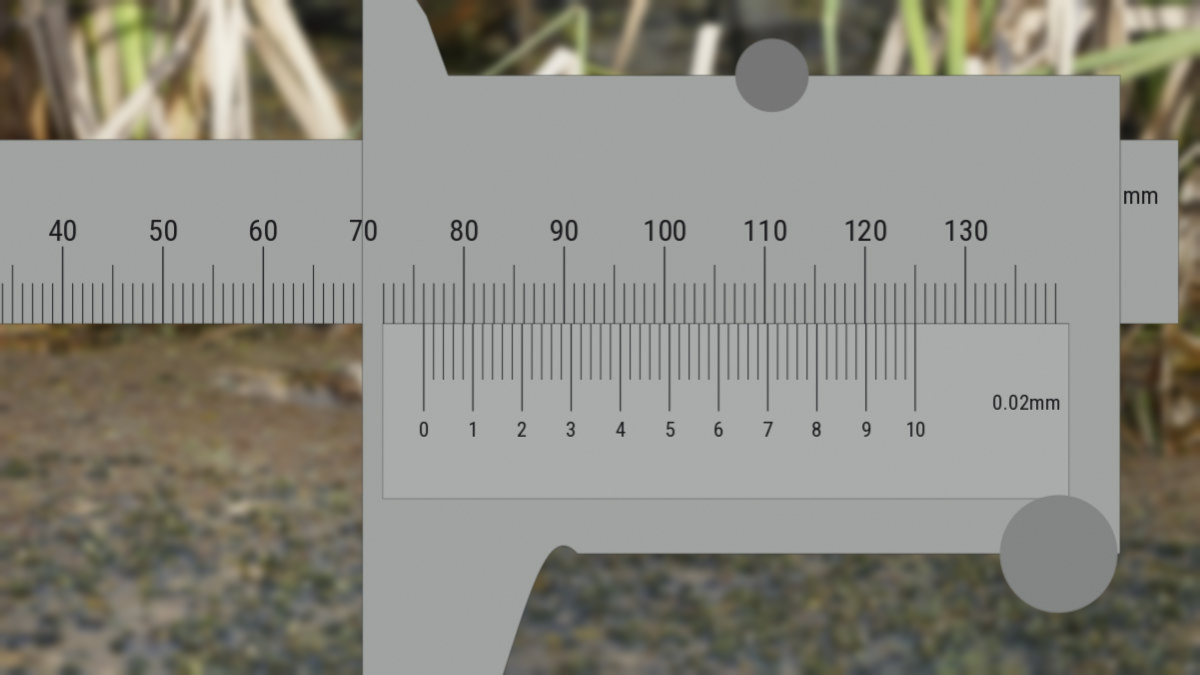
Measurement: 76.0 mm
